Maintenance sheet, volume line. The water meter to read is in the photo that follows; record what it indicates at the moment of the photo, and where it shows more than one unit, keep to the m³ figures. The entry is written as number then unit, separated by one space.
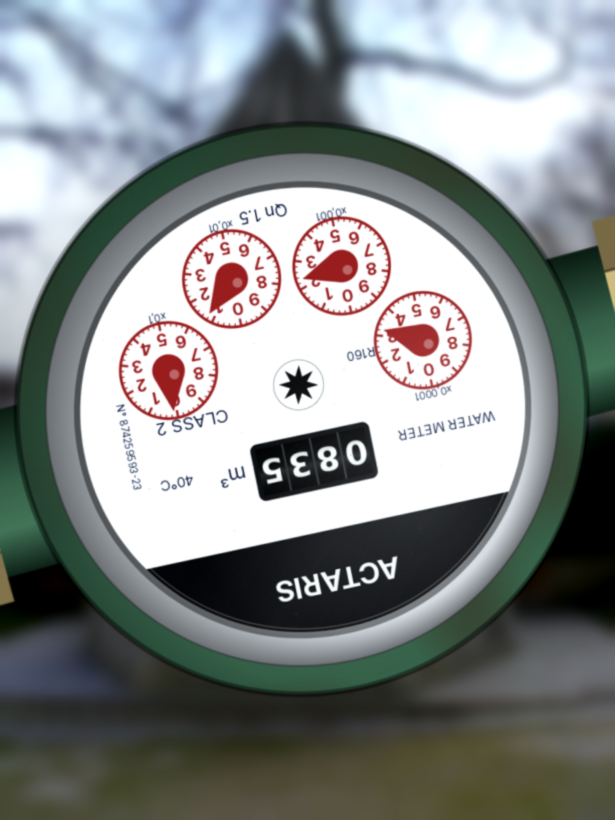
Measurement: 835.0123 m³
